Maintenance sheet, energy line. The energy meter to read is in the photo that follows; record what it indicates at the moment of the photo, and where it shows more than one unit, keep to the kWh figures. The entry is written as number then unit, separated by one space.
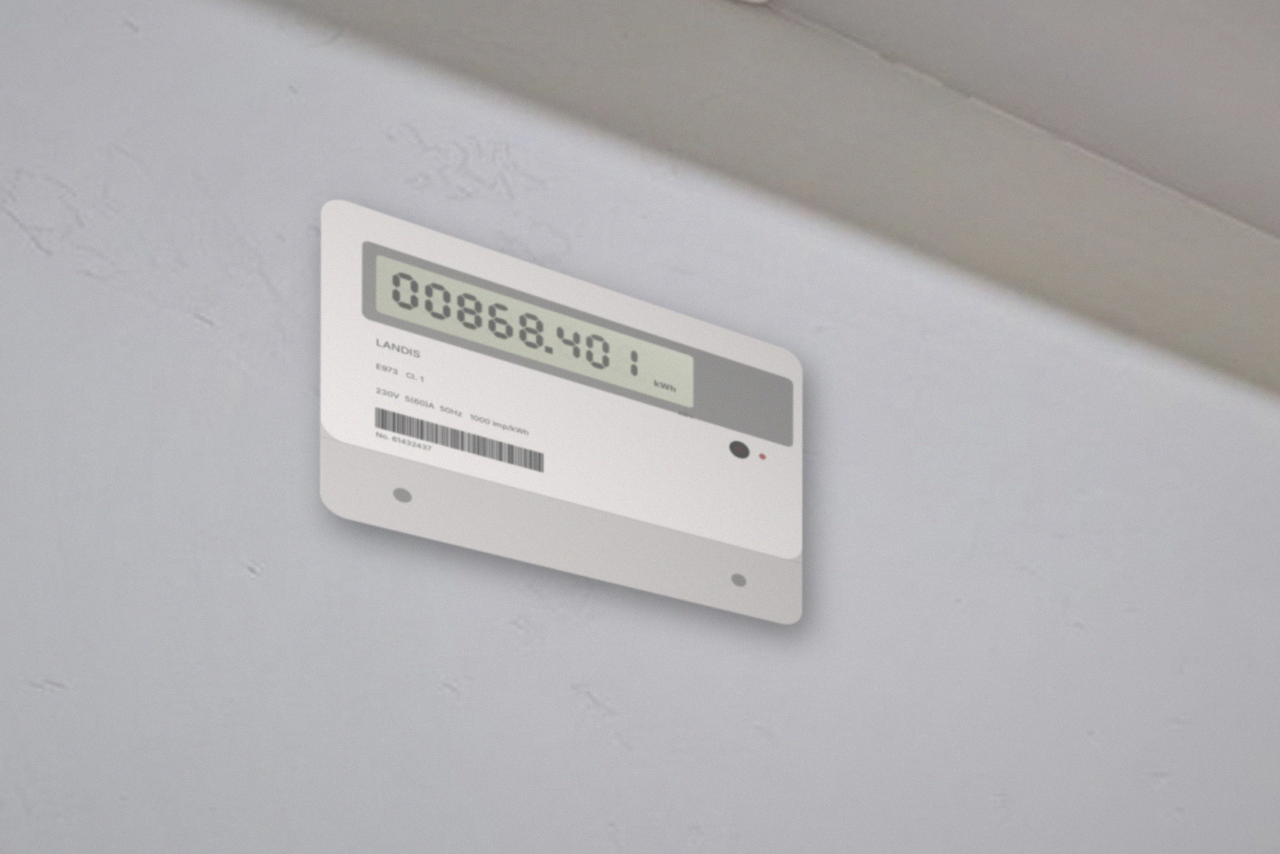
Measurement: 868.401 kWh
